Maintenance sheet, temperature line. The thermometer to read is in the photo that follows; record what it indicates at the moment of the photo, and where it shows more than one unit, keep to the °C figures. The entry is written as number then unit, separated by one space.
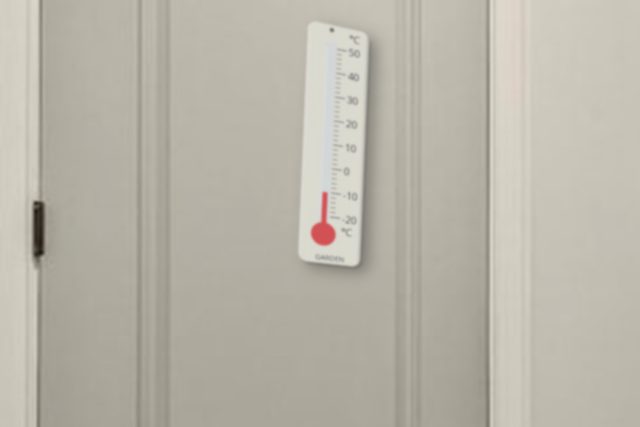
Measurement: -10 °C
